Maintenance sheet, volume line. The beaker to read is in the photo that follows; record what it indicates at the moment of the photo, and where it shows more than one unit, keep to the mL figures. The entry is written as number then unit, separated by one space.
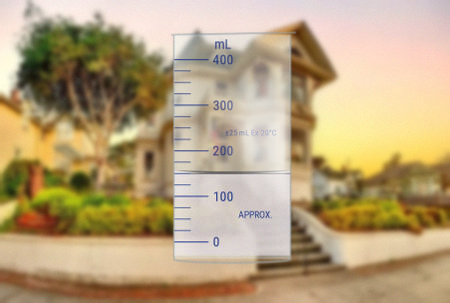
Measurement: 150 mL
